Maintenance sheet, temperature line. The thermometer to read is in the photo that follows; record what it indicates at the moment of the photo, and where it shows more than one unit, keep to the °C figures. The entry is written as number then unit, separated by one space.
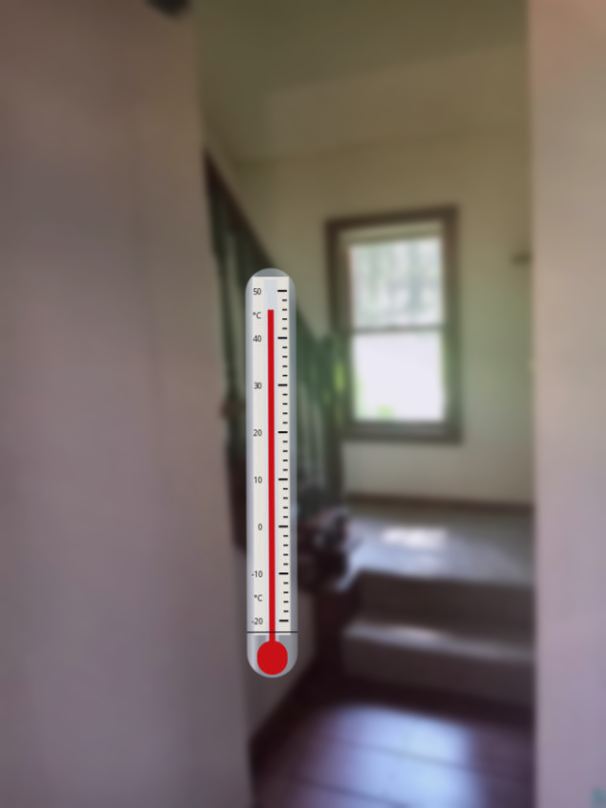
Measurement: 46 °C
